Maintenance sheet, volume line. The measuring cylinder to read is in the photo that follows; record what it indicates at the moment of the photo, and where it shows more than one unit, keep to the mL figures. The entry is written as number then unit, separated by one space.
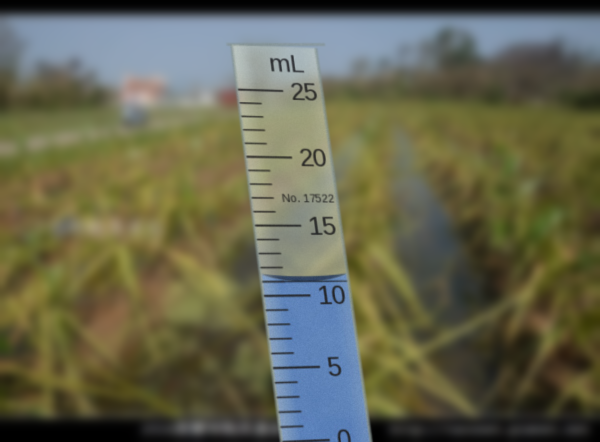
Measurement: 11 mL
